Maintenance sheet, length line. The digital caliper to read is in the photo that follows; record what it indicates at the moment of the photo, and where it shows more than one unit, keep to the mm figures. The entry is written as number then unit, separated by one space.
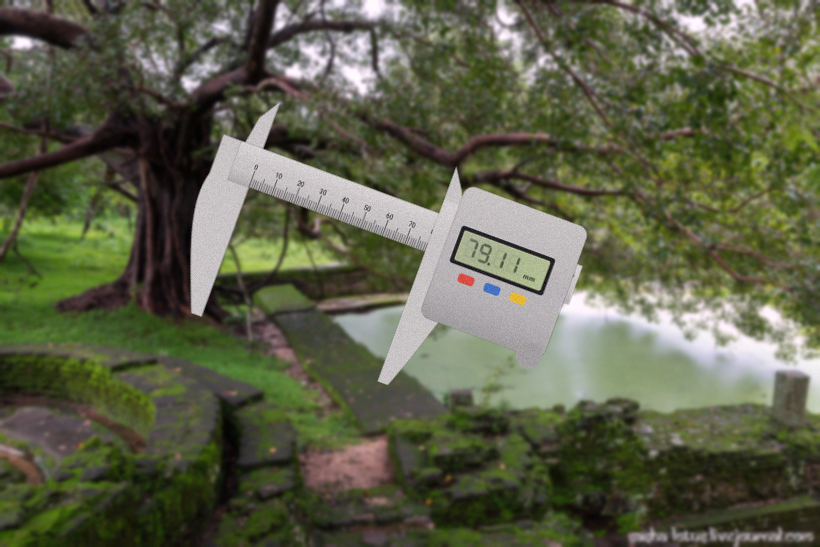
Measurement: 79.11 mm
